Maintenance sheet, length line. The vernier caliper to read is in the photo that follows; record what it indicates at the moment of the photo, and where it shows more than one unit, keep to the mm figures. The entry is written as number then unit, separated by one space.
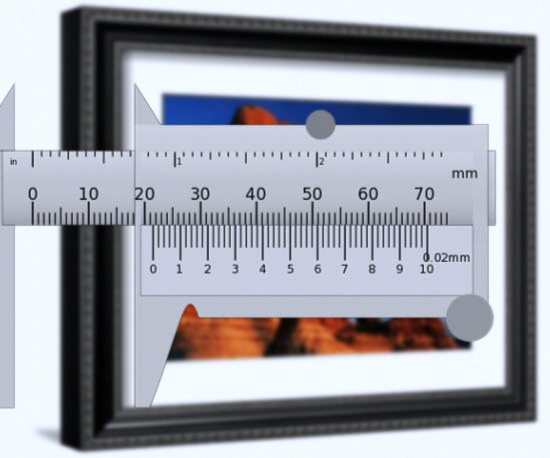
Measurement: 21.5 mm
